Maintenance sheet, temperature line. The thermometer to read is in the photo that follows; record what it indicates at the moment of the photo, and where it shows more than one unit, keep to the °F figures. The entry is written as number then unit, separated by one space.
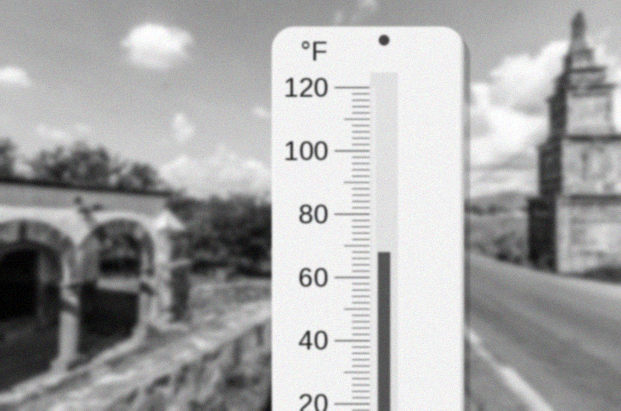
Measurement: 68 °F
